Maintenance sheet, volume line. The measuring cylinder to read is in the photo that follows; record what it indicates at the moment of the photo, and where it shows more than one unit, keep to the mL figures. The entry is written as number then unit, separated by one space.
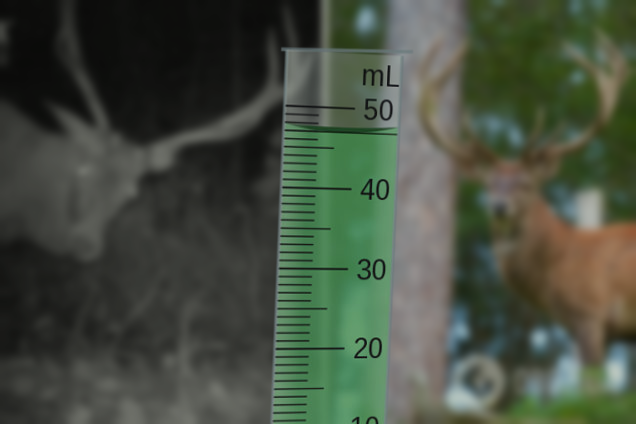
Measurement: 47 mL
